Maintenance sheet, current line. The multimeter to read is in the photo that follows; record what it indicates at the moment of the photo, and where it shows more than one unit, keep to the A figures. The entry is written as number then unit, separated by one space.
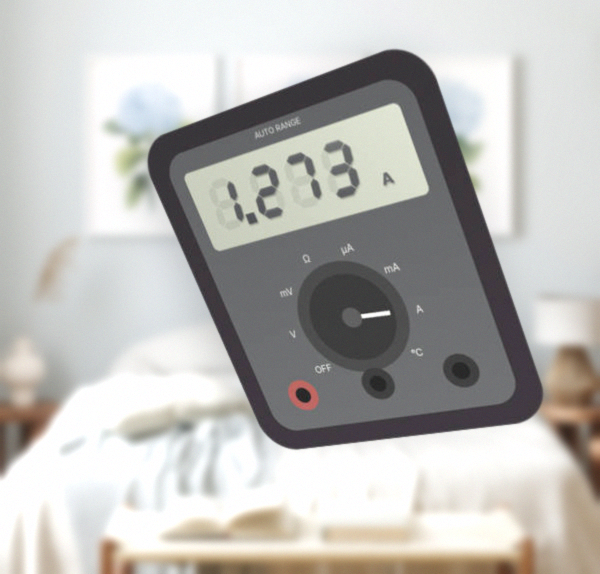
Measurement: 1.273 A
